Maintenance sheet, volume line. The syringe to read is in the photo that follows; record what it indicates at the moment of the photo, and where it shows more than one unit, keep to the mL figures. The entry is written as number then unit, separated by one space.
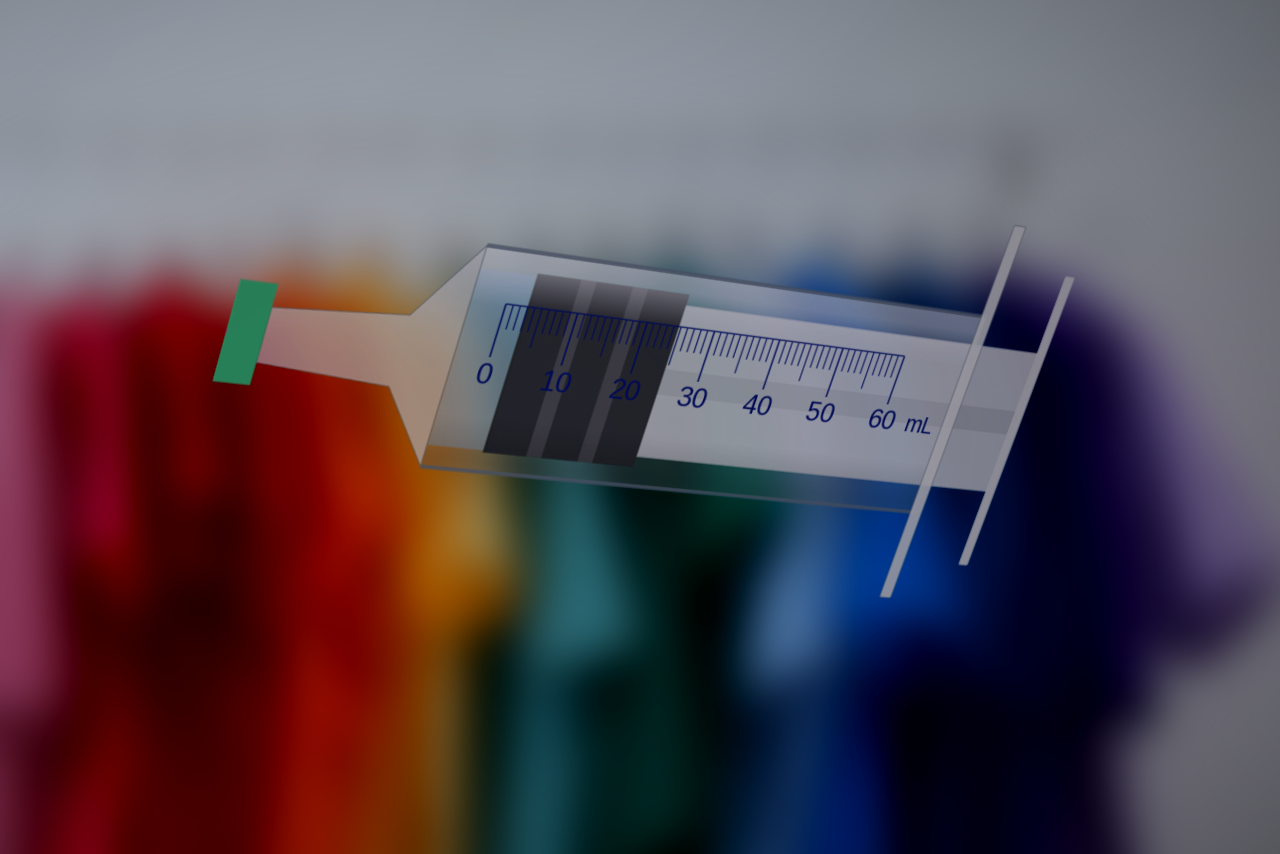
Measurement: 3 mL
